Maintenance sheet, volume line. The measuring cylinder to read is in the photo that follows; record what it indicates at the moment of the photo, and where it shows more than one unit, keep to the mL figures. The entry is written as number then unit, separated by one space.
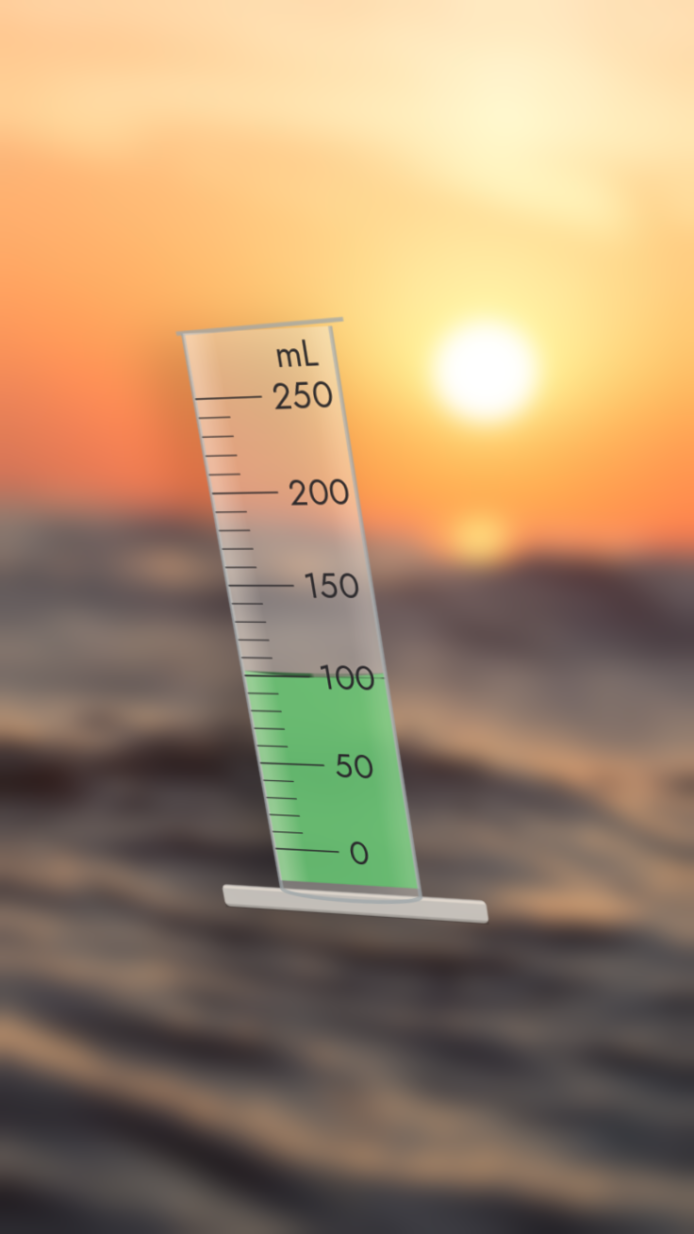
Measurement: 100 mL
